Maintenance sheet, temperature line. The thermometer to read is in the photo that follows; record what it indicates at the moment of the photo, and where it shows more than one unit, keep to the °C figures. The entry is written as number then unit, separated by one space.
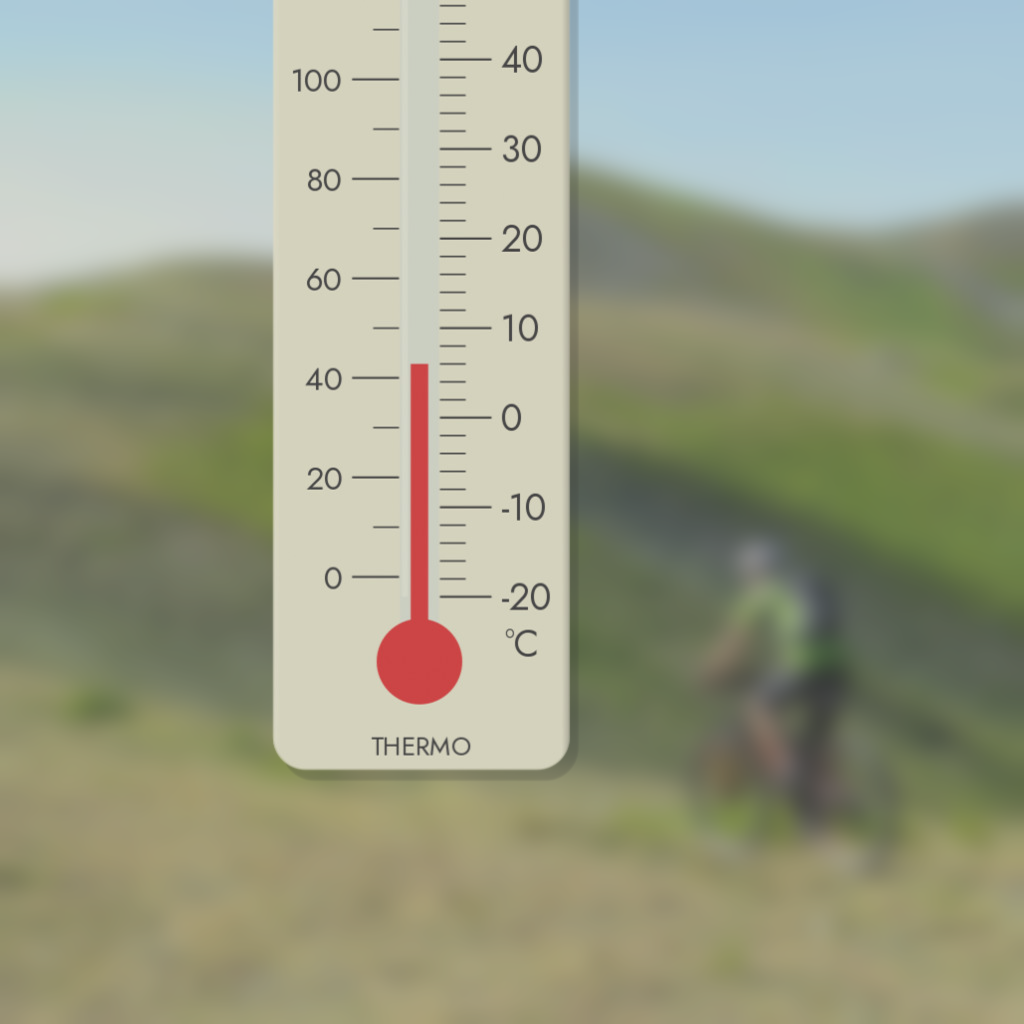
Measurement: 6 °C
